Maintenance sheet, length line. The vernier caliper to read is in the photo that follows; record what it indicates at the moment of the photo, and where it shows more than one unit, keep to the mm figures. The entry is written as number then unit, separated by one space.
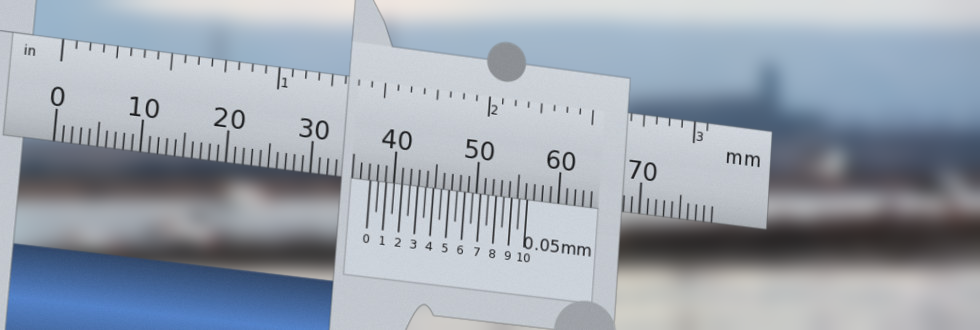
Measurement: 37.2 mm
